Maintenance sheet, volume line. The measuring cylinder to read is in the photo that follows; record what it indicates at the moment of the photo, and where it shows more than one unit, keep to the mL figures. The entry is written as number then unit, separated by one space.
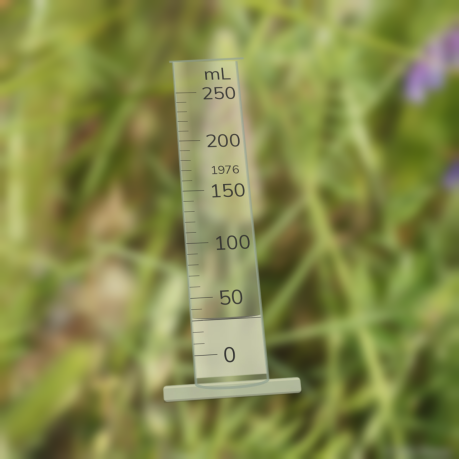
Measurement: 30 mL
